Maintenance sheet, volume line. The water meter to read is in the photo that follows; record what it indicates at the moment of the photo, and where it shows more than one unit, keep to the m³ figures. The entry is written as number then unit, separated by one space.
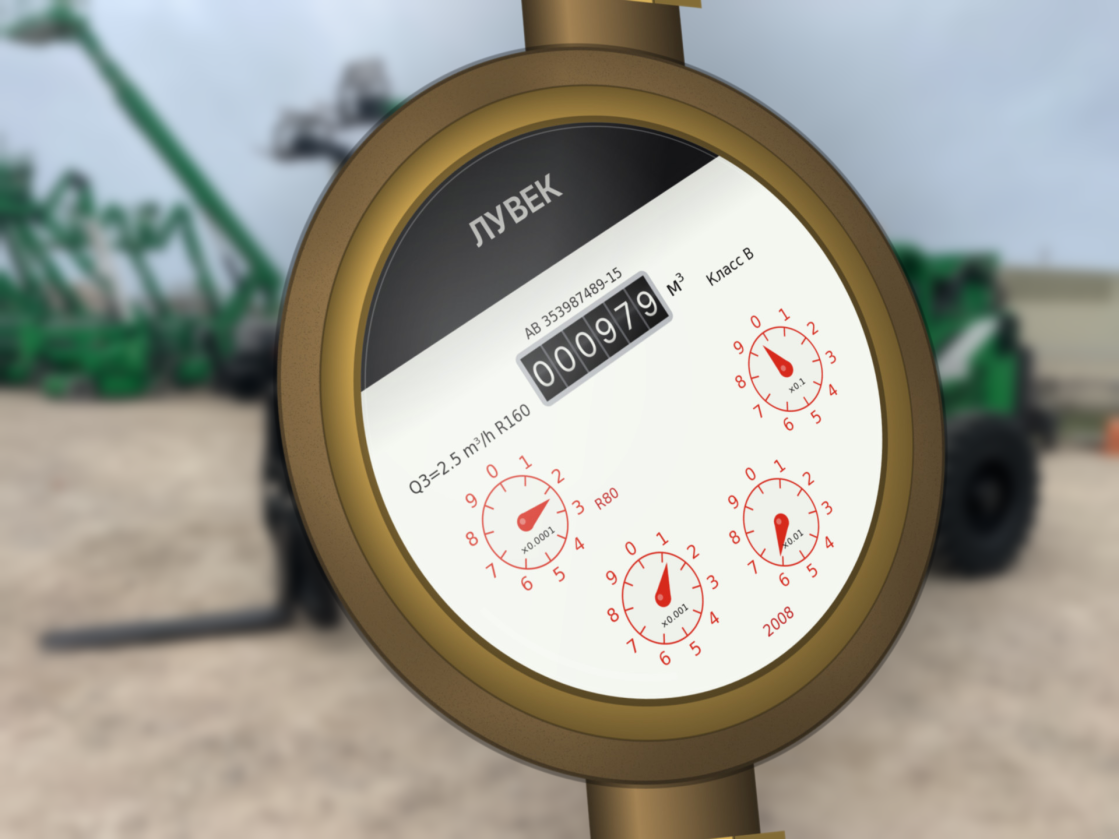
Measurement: 978.9612 m³
